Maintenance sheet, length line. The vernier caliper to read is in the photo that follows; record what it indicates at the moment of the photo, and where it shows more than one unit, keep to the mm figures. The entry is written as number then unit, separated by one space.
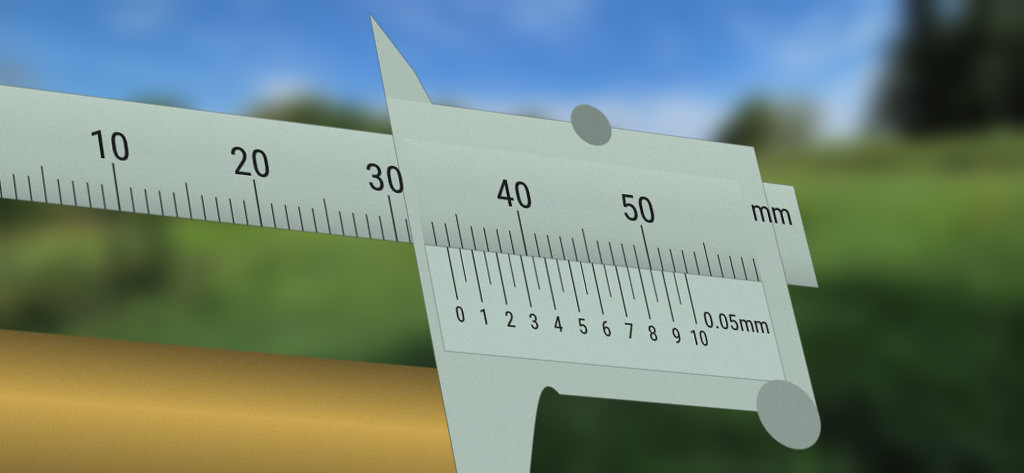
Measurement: 33.8 mm
